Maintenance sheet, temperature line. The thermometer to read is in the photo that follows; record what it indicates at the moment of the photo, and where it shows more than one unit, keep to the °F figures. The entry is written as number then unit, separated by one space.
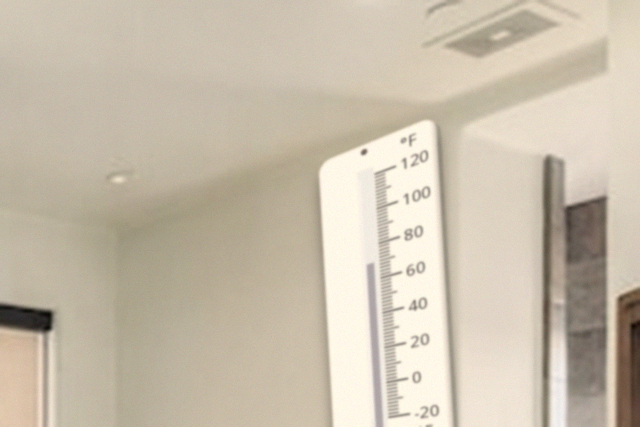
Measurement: 70 °F
